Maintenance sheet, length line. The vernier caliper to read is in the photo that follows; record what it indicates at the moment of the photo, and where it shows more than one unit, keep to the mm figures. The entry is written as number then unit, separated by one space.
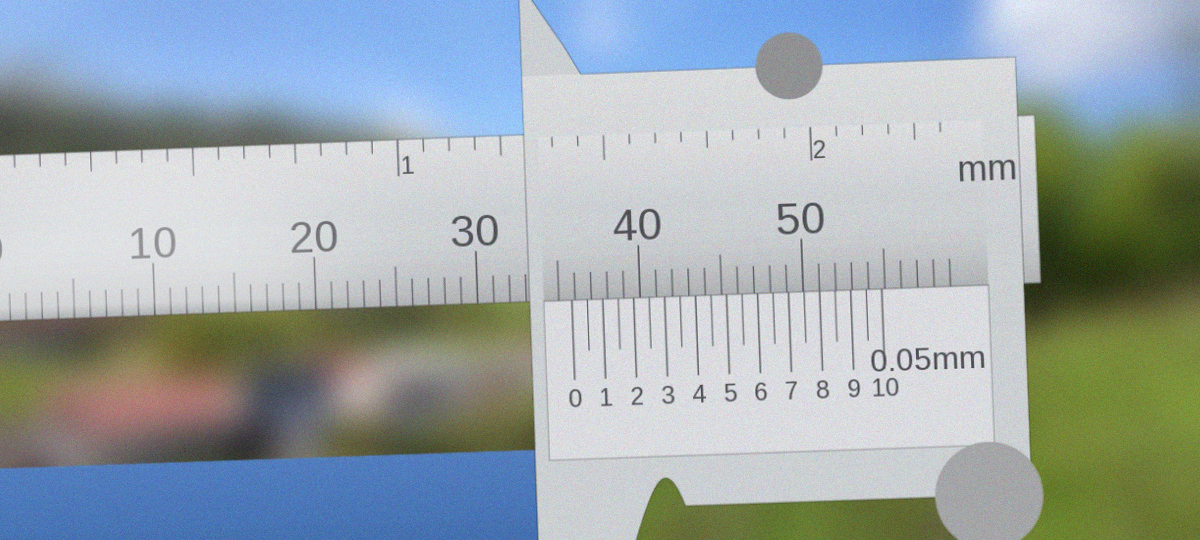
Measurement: 35.8 mm
